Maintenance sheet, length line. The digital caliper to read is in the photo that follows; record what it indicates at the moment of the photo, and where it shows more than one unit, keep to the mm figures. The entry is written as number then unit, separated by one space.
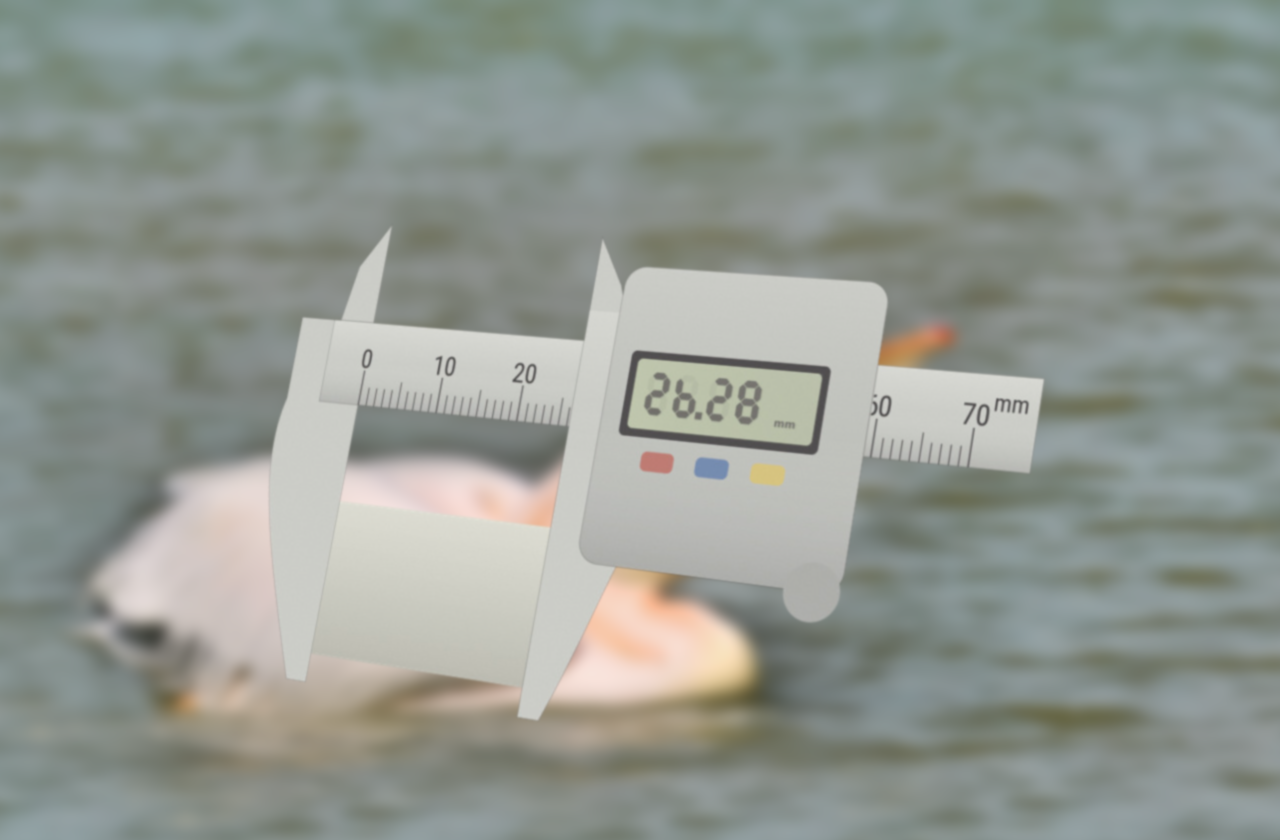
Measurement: 26.28 mm
